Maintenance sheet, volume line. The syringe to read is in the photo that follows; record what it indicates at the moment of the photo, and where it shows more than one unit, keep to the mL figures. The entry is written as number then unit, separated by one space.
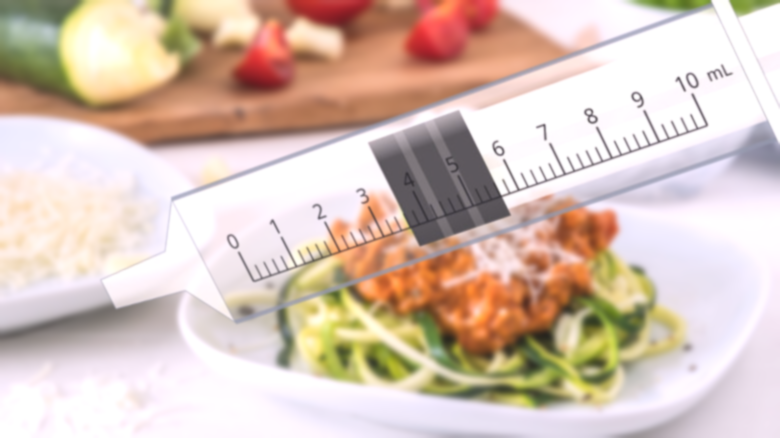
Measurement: 3.6 mL
